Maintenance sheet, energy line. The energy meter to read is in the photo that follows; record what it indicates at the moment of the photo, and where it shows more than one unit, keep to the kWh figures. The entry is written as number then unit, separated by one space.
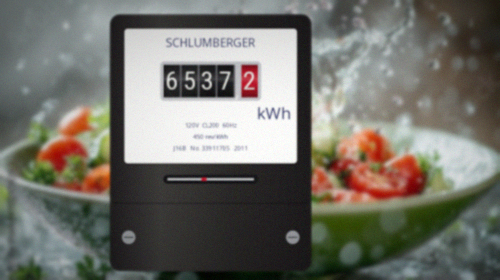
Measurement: 6537.2 kWh
